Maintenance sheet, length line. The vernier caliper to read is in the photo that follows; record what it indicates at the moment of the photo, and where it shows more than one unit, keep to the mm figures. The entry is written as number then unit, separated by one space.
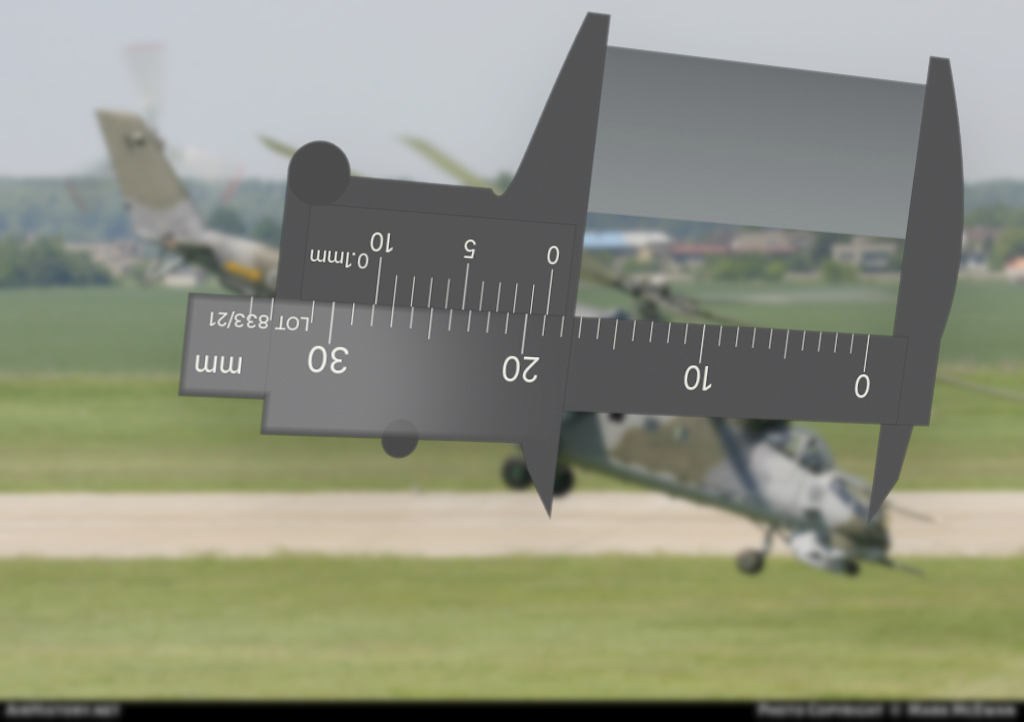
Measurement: 18.9 mm
